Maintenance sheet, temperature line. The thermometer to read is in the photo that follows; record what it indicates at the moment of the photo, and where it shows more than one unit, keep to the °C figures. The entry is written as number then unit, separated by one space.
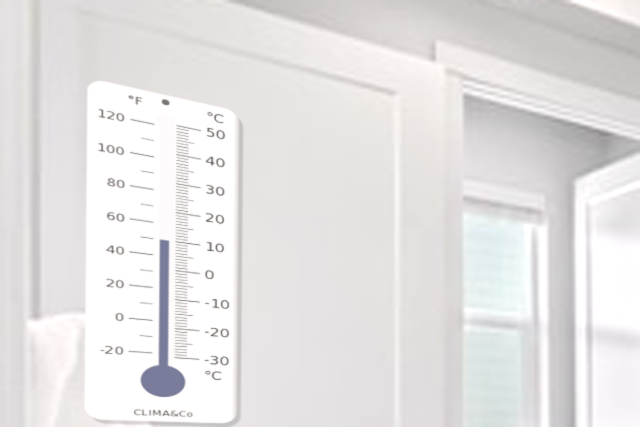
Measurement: 10 °C
